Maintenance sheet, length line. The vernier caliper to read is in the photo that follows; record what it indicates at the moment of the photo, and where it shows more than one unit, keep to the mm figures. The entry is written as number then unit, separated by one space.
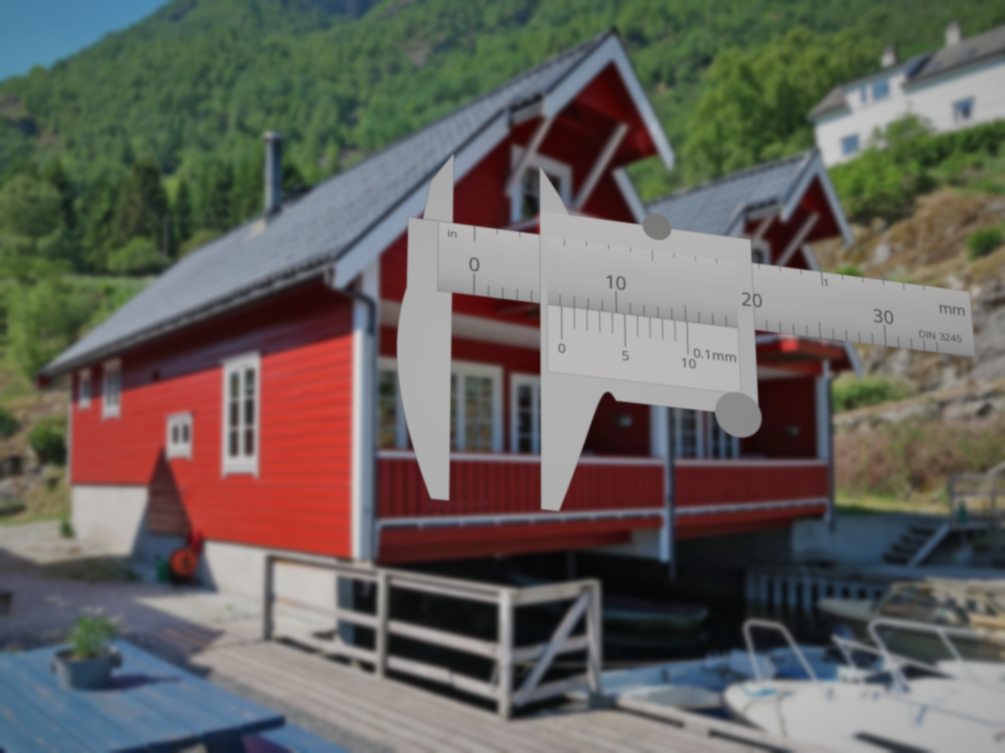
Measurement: 6.1 mm
